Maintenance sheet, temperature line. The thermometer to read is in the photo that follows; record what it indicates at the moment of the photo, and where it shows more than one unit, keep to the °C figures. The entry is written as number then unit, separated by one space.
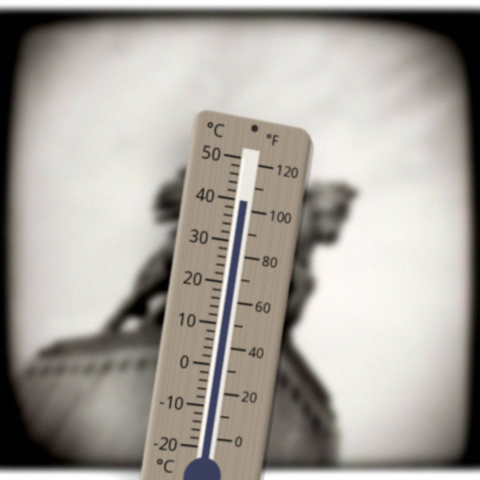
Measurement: 40 °C
